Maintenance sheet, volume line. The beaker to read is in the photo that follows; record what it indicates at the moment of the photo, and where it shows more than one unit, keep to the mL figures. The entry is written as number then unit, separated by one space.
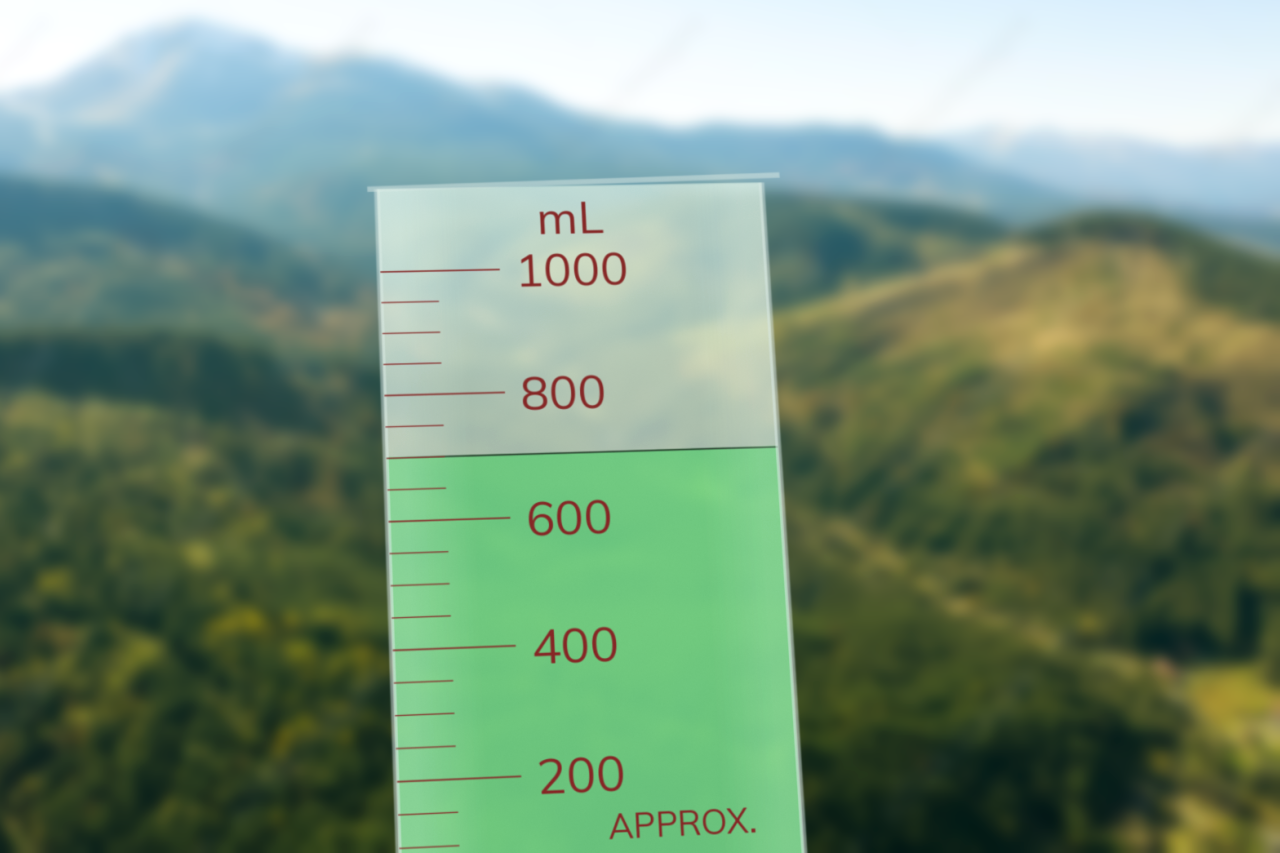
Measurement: 700 mL
